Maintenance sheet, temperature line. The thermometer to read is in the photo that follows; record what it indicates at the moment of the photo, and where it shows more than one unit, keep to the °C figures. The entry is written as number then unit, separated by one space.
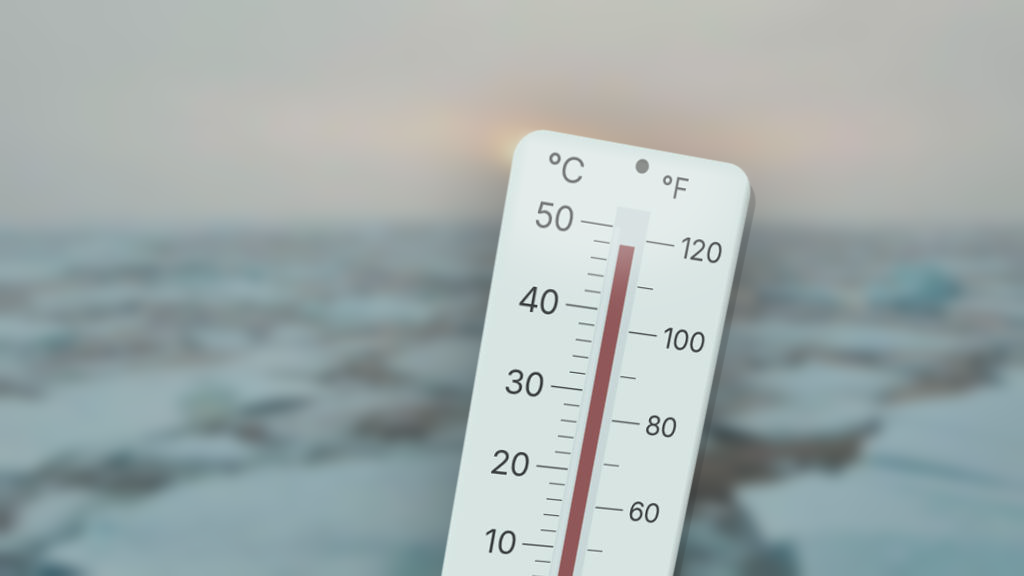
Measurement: 48 °C
